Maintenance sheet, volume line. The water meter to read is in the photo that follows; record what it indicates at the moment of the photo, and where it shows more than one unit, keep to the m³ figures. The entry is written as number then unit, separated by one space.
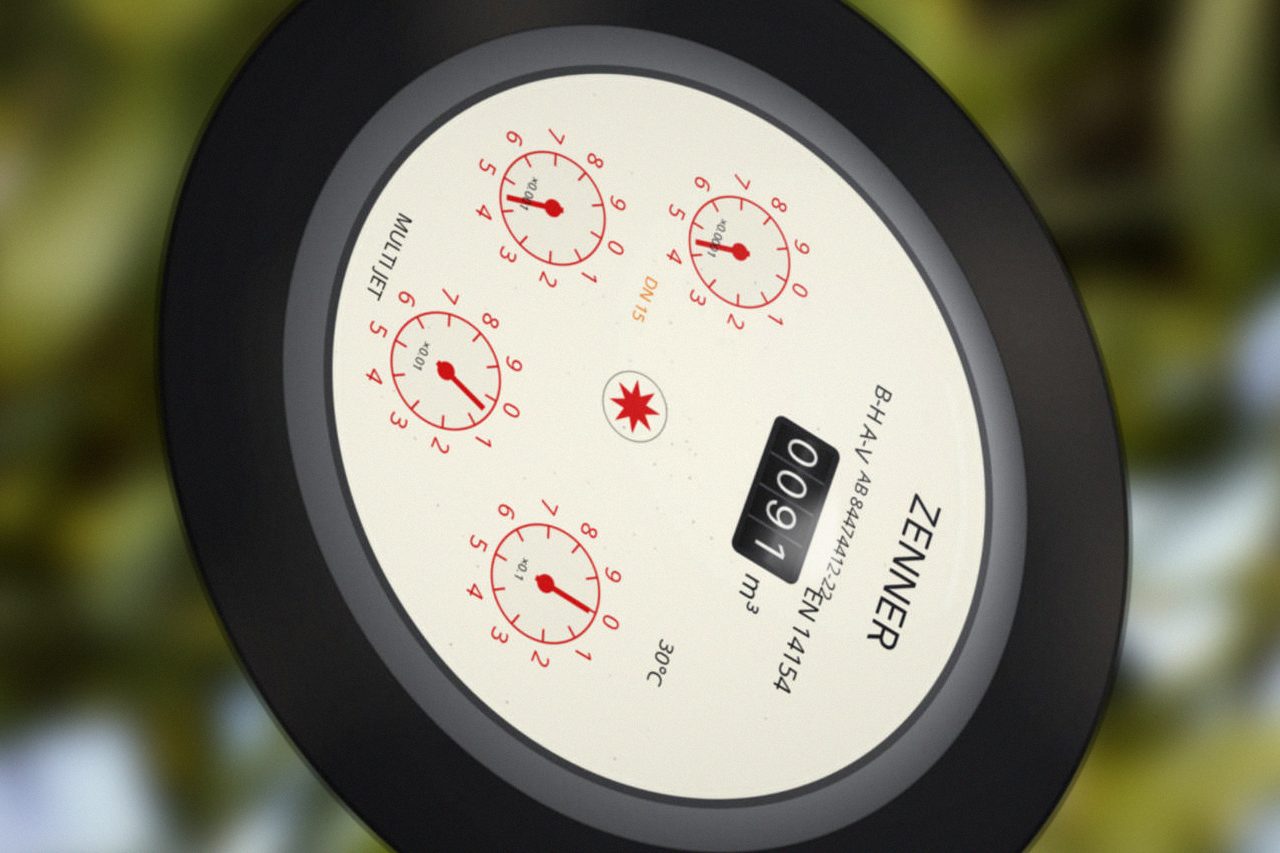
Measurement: 91.0044 m³
